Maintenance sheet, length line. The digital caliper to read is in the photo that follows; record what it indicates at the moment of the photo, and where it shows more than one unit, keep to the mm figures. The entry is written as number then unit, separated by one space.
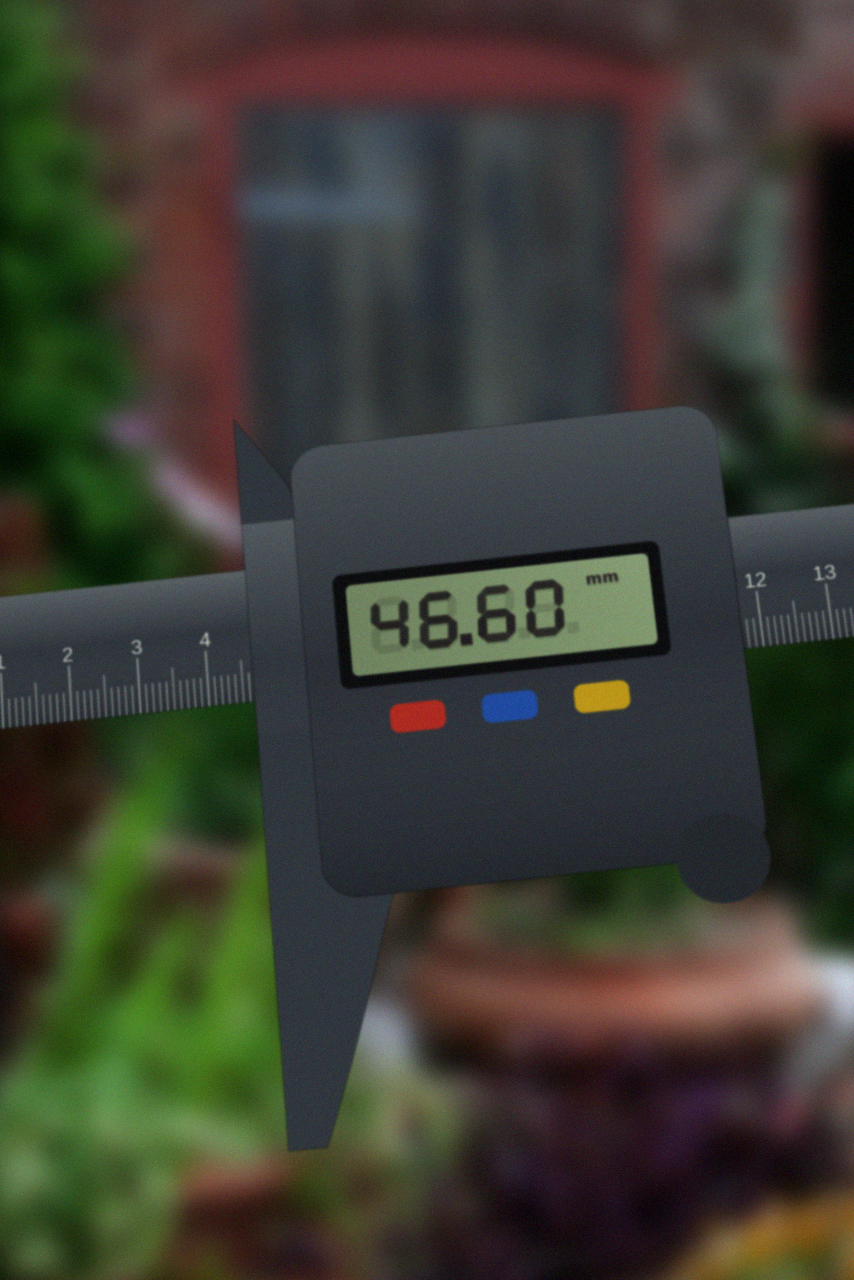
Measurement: 46.60 mm
